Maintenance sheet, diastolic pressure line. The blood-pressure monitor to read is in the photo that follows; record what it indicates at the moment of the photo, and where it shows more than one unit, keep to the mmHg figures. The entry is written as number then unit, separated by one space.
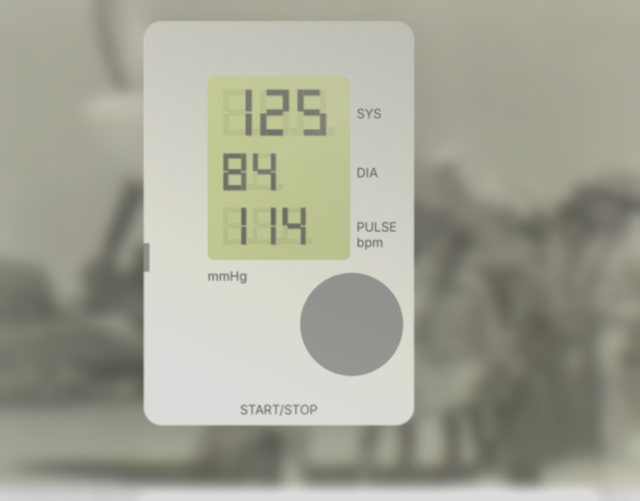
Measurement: 84 mmHg
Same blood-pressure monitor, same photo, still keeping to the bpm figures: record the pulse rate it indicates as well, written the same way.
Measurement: 114 bpm
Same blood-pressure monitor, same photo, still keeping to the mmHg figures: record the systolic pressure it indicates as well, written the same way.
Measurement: 125 mmHg
